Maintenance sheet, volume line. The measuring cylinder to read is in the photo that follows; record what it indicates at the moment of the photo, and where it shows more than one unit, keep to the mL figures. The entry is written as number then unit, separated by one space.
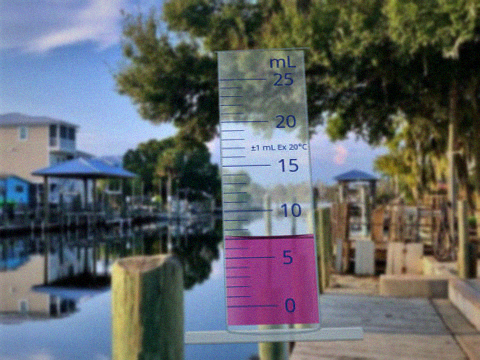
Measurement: 7 mL
